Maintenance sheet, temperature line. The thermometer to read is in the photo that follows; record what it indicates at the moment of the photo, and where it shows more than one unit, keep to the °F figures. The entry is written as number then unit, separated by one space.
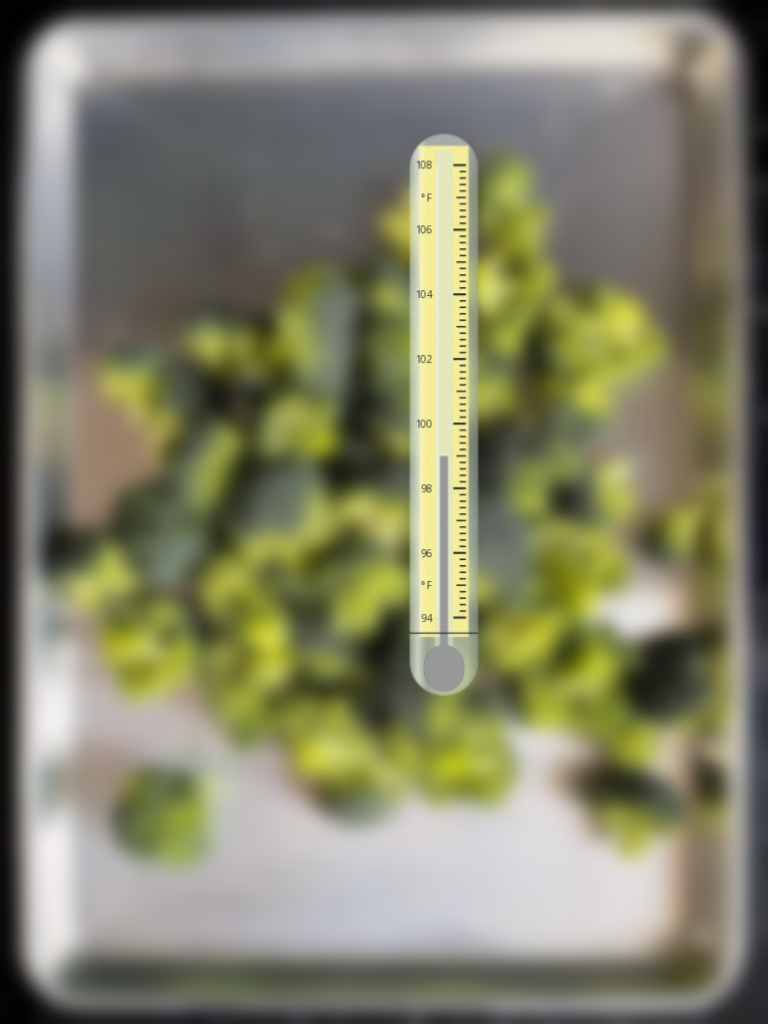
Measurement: 99 °F
